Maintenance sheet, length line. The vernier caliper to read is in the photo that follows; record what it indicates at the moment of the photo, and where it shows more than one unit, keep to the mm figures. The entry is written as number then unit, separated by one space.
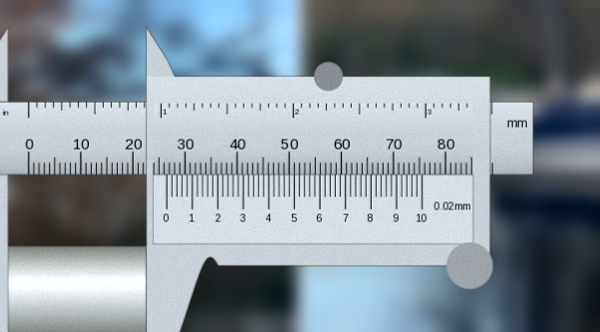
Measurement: 26.5 mm
